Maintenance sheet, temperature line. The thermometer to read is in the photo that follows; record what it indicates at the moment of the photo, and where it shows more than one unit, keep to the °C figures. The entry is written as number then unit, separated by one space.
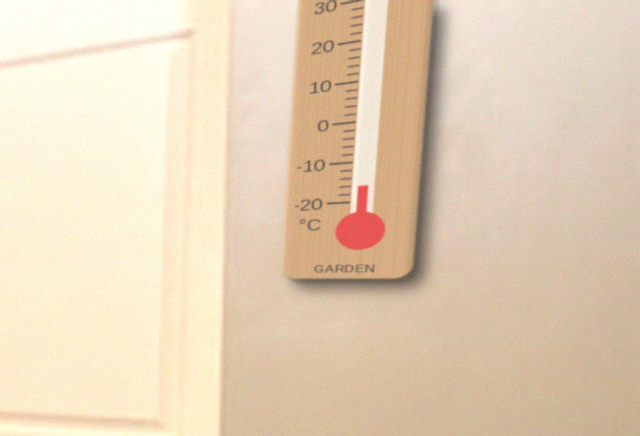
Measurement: -16 °C
